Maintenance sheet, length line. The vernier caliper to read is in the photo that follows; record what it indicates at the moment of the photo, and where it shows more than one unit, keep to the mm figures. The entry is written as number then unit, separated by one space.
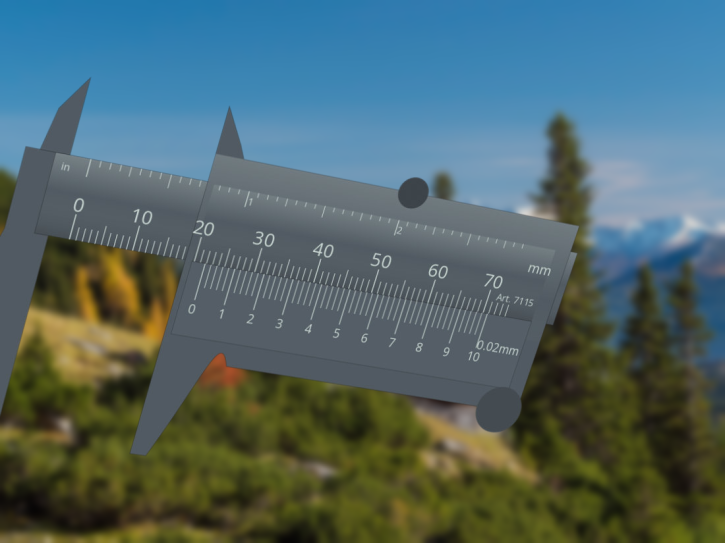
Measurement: 21.8 mm
